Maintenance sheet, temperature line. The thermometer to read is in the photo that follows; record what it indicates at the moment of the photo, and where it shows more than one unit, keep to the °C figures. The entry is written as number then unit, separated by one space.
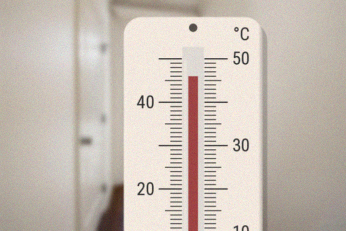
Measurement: 46 °C
